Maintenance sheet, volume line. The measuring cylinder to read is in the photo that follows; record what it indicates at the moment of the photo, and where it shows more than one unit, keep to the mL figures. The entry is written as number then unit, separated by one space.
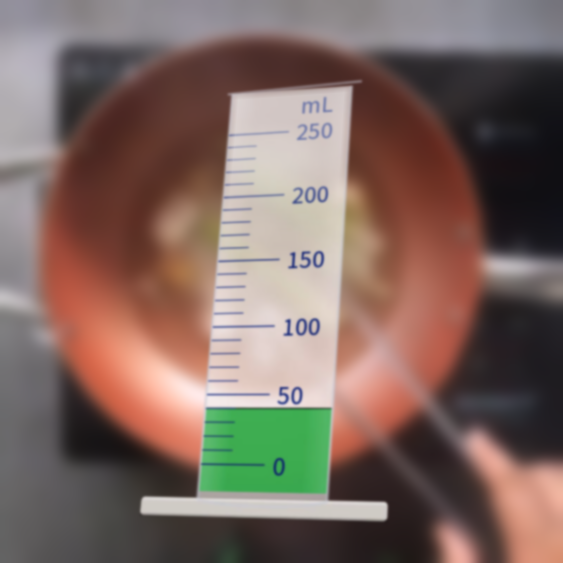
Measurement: 40 mL
